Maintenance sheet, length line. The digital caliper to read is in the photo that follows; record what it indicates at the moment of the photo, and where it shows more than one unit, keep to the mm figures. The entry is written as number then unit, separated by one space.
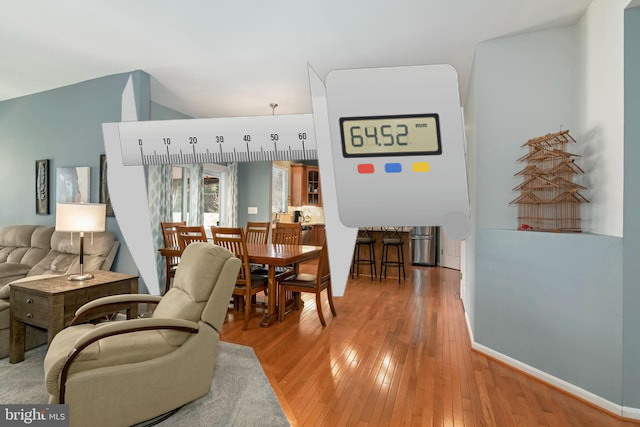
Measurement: 64.52 mm
